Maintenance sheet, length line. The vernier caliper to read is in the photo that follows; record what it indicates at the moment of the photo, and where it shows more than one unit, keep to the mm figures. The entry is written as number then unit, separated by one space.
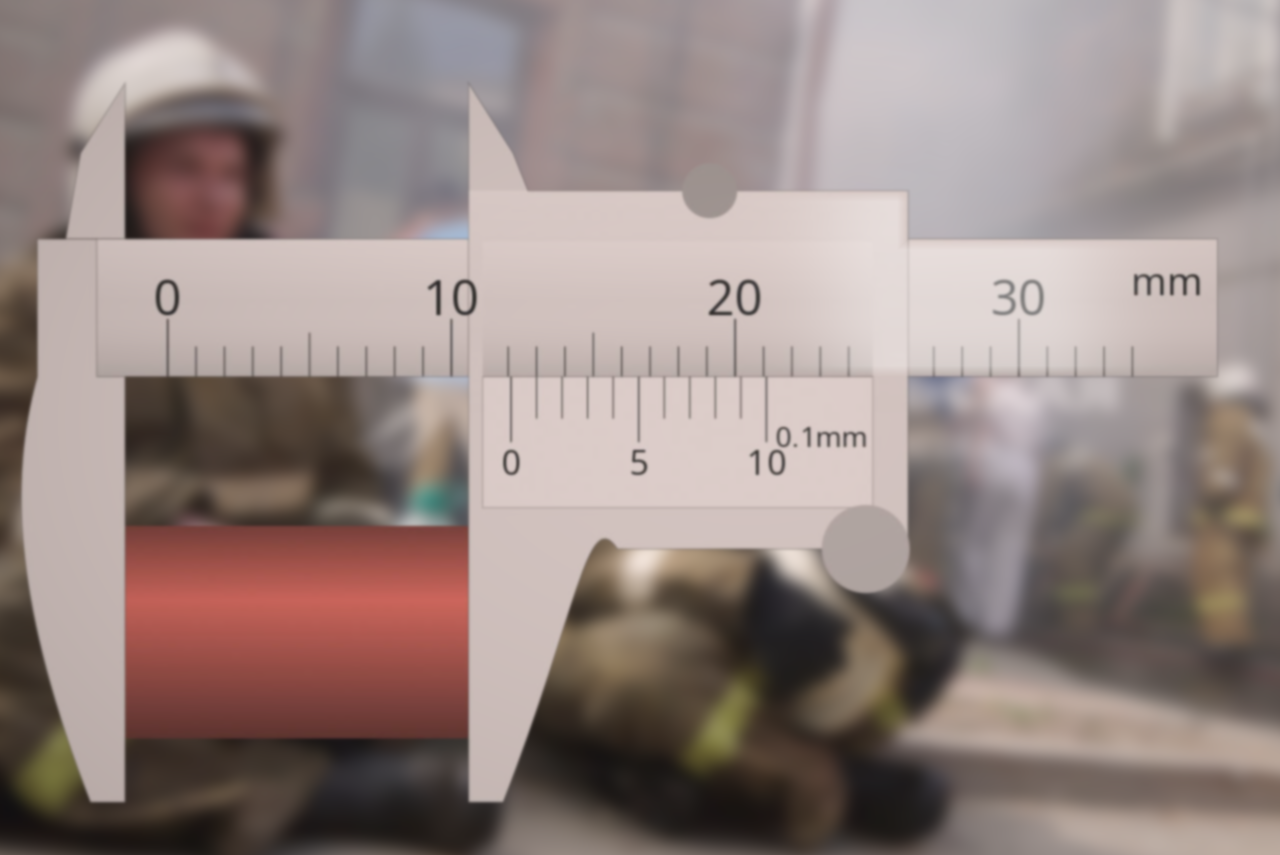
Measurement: 12.1 mm
